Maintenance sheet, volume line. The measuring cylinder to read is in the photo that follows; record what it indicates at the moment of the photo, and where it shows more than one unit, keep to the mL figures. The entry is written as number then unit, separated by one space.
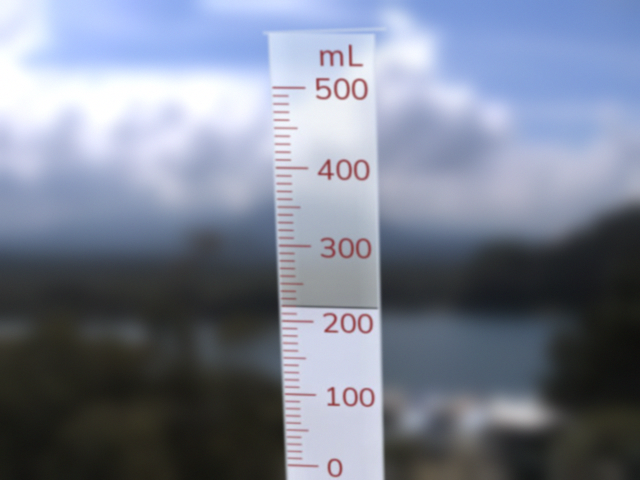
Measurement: 220 mL
